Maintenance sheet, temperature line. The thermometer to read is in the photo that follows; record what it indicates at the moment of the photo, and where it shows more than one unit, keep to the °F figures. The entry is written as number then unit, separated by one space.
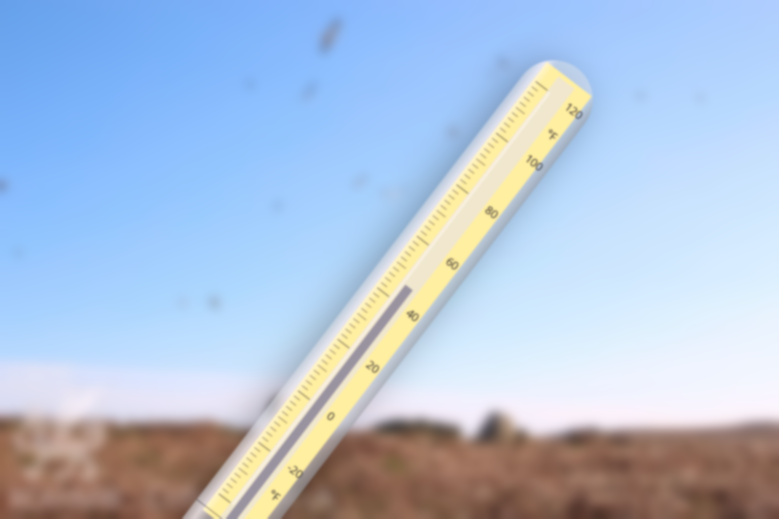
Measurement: 46 °F
